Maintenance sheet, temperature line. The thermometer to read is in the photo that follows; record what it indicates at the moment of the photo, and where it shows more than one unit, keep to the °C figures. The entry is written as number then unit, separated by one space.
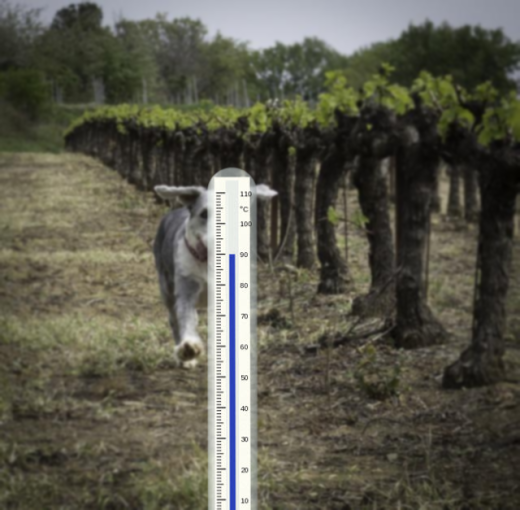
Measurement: 90 °C
